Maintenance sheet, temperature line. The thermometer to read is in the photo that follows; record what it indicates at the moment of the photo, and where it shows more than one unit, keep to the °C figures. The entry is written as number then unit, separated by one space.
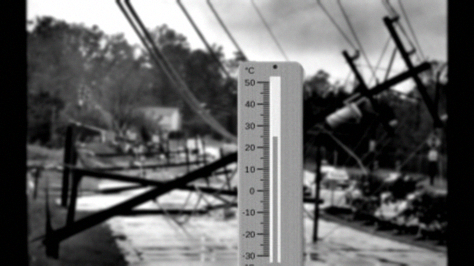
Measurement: 25 °C
